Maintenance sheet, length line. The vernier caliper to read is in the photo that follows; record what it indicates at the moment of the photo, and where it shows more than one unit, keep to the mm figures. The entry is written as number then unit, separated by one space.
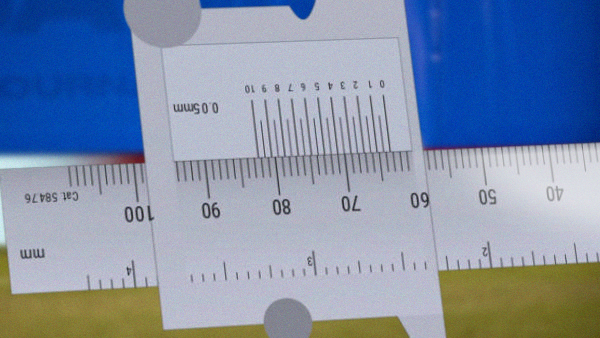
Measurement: 63.4 mm
